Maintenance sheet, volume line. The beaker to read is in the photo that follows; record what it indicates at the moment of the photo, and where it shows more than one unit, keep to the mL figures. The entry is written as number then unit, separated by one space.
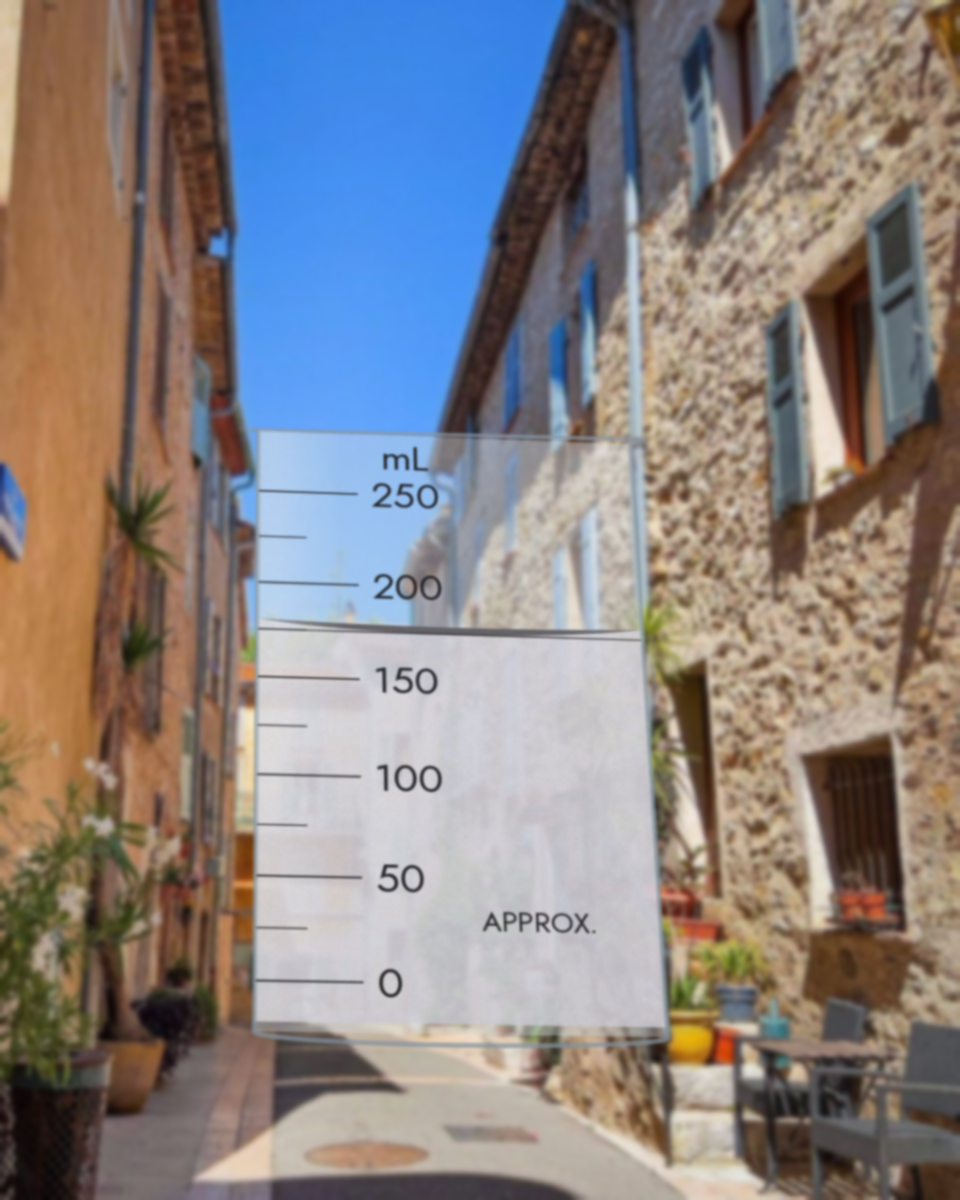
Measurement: 175 mL
